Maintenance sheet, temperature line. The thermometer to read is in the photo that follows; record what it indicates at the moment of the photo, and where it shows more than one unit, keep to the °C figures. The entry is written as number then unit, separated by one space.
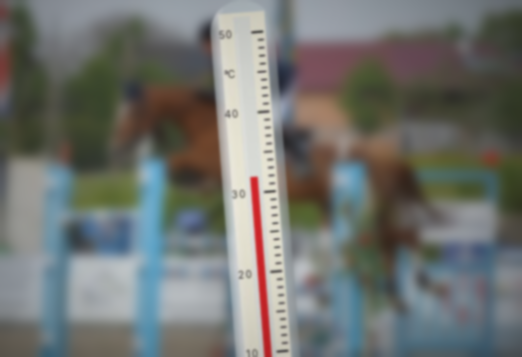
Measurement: 32 °C
